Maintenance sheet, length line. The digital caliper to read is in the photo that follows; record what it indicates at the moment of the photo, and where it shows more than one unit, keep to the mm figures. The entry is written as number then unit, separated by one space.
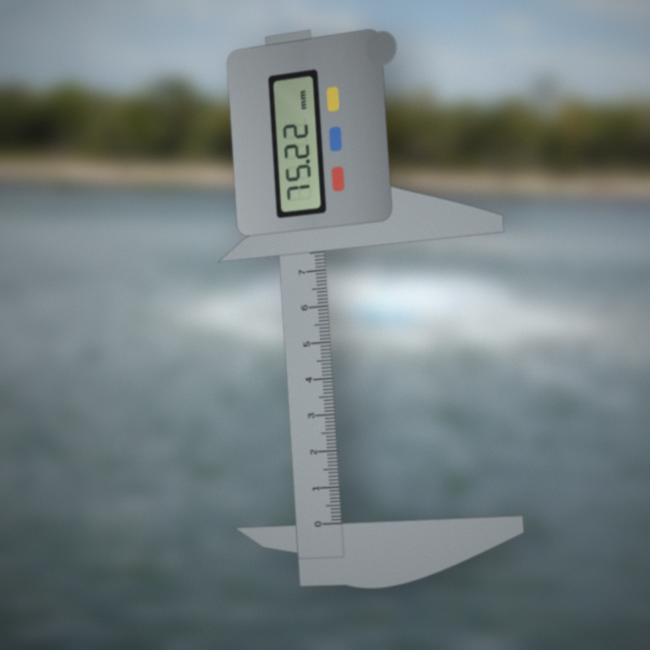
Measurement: 75.22 mm
